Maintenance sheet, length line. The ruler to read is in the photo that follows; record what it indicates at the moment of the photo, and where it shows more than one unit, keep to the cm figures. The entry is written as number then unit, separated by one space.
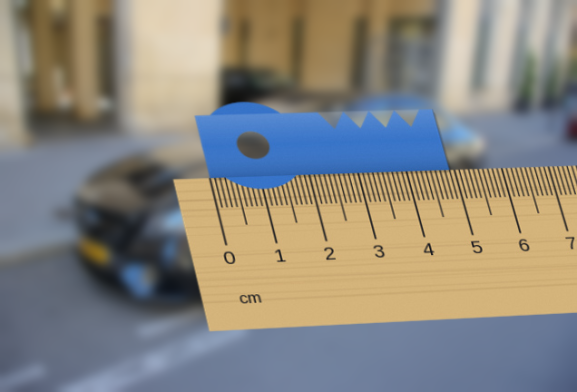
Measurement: 4.9 cm
